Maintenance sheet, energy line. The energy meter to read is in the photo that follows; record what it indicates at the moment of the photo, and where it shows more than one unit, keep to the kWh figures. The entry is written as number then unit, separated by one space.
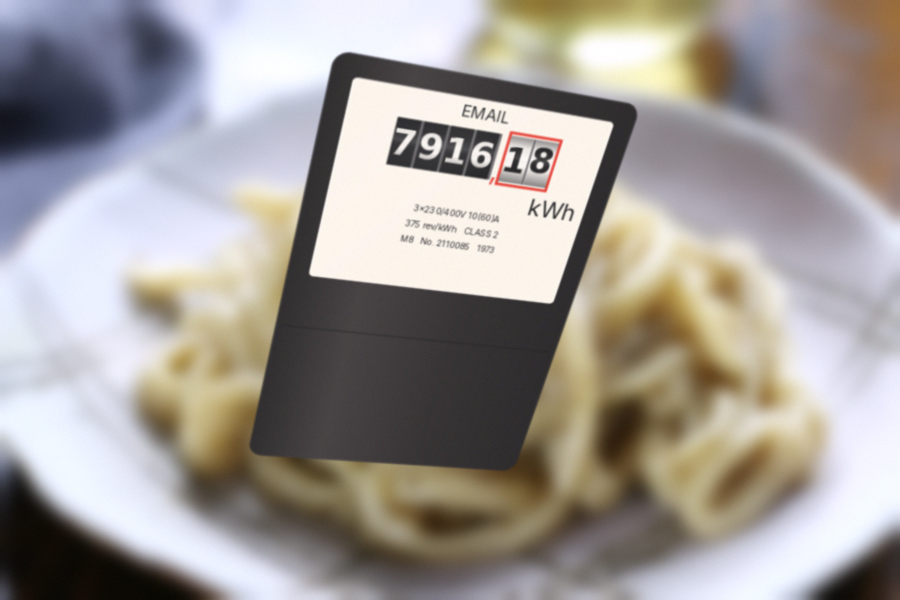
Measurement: 7916.18 kWh
